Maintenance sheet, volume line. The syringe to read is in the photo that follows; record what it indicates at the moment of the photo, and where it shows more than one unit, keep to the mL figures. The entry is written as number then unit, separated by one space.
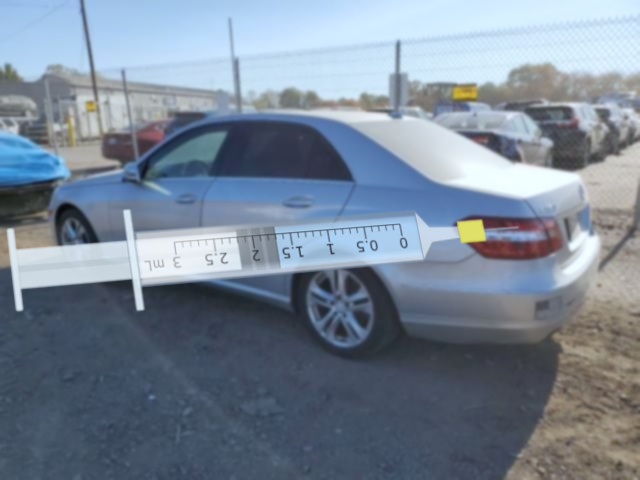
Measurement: 1.7 mL
